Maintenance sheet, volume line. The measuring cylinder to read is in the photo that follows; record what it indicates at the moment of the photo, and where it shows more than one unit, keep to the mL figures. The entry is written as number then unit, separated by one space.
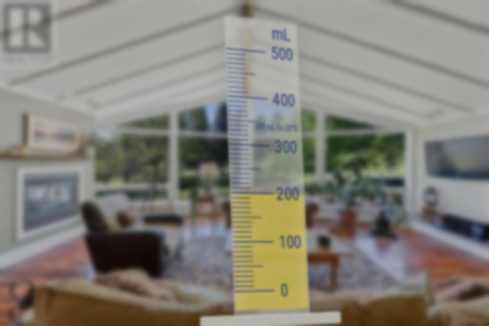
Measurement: 200 mL
